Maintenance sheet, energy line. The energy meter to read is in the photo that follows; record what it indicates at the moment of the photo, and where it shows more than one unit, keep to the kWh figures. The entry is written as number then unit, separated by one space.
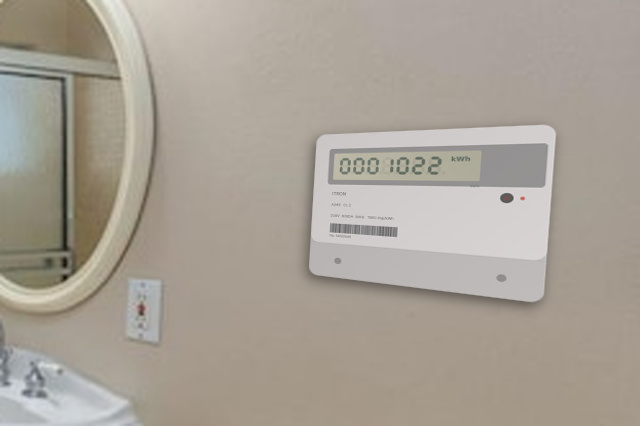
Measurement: 1022 kWh
